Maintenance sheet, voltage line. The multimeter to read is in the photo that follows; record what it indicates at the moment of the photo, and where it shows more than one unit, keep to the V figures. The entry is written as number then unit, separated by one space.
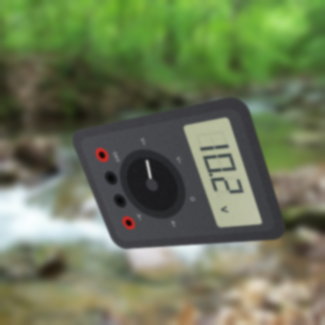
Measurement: 10.2 V
